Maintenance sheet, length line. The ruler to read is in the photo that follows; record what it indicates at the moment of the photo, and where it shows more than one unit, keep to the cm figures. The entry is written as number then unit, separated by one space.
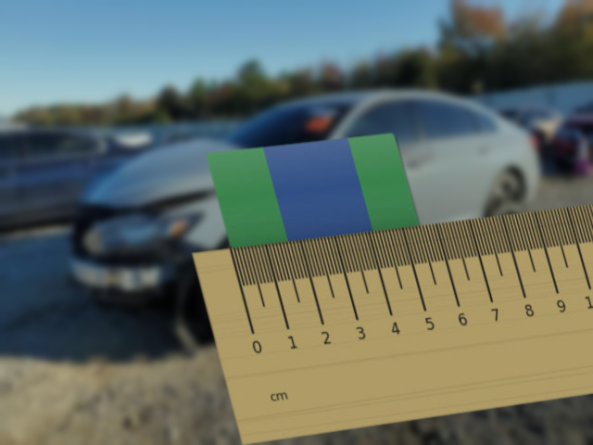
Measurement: 5.5 cm
